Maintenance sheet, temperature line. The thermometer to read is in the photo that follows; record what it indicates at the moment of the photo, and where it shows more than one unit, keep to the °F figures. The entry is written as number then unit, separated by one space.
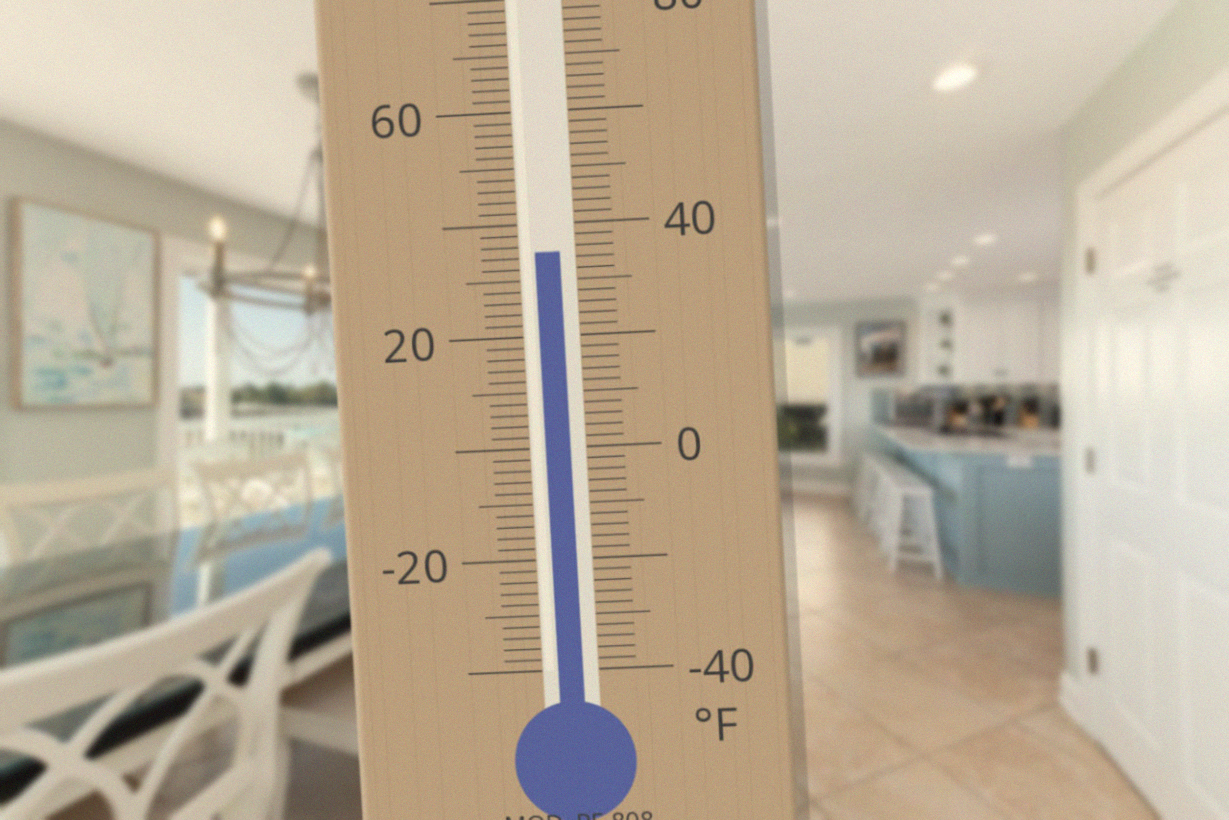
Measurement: 35 °F
